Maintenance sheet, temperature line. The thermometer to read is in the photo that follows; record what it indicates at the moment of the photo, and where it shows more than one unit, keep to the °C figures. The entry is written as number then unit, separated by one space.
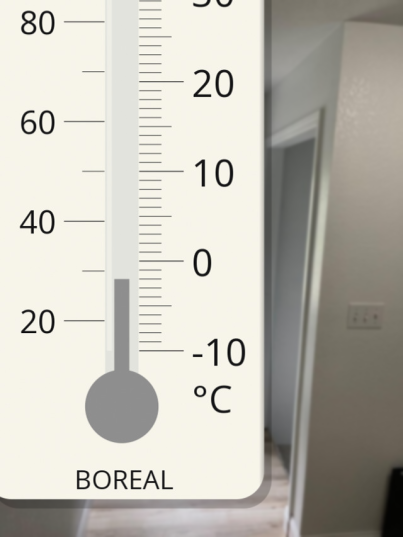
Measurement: -2 °C
